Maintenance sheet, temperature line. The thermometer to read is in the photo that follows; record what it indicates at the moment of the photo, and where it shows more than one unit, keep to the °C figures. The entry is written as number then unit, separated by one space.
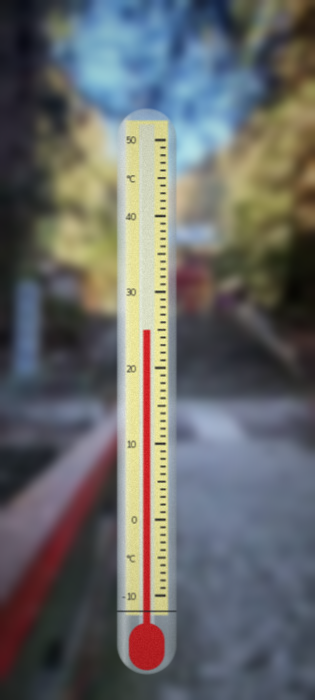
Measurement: 25 °C
